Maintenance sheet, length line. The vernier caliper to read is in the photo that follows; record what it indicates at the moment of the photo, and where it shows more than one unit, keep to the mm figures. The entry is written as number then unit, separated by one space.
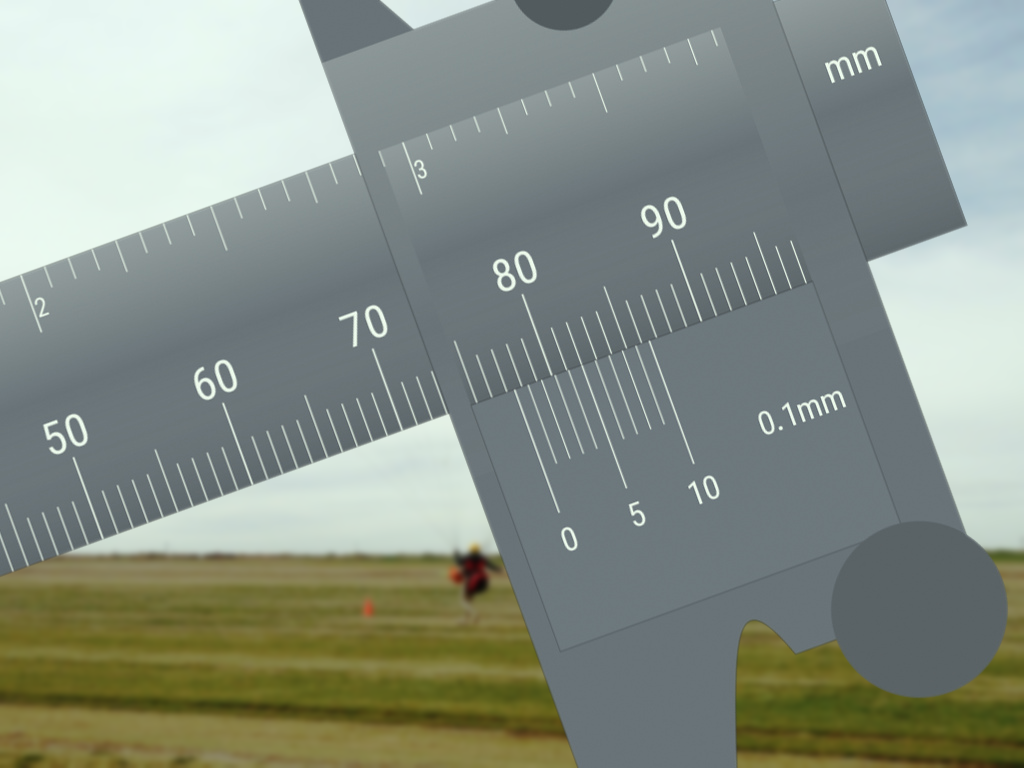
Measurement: 77.5 mm
